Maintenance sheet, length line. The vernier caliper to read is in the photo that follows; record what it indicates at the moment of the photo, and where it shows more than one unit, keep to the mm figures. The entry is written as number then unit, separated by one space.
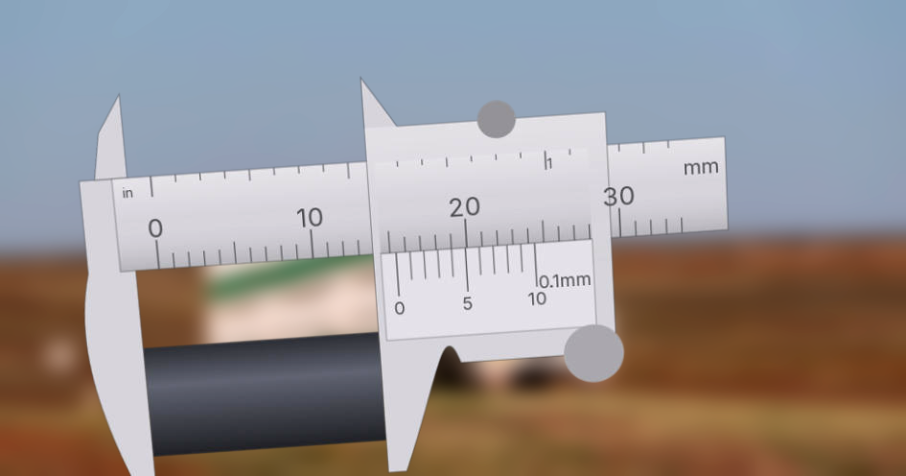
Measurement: 15.4 mm
